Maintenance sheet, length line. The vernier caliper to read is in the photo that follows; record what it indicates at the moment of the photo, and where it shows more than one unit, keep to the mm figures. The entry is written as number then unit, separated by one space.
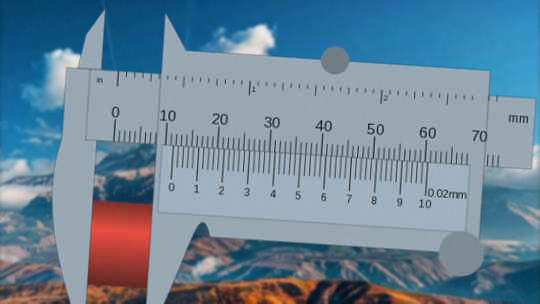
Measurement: 11.5 mm
